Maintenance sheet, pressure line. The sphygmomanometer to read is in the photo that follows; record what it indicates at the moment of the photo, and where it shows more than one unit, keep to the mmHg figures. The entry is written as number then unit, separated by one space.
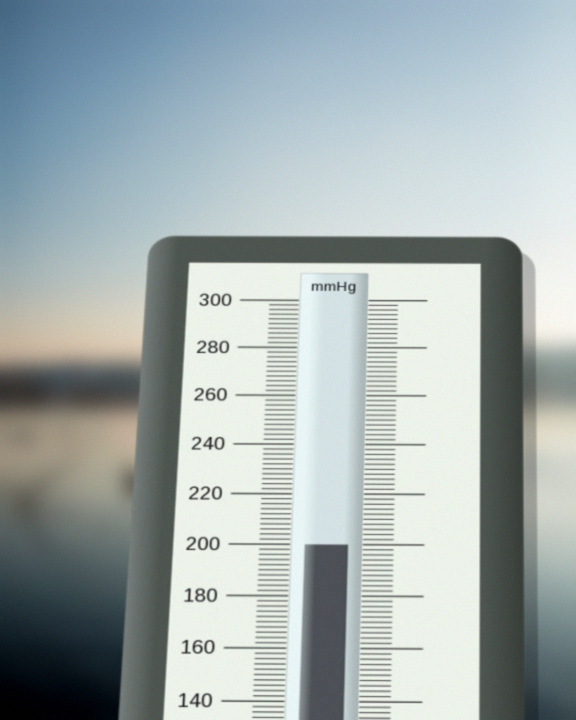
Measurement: 200 mmHg
